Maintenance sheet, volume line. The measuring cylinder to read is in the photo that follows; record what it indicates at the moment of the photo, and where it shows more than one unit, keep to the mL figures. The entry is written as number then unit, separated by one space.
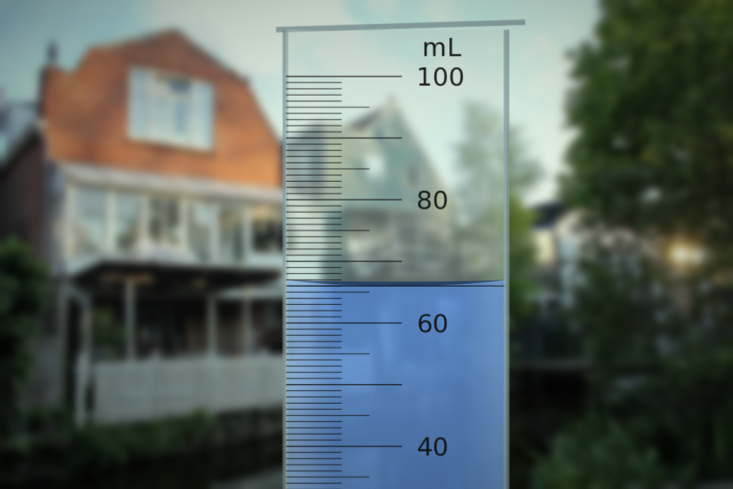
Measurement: 66 mL
